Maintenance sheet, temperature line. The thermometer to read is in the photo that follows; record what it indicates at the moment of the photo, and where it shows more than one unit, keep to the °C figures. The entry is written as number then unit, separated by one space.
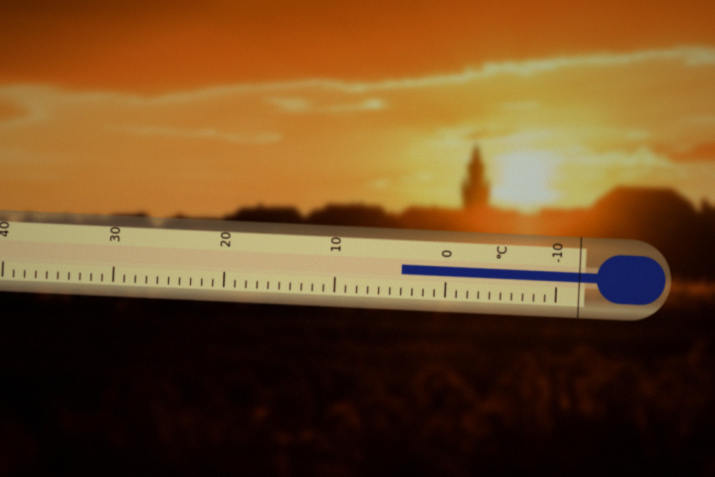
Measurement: 4 °C
